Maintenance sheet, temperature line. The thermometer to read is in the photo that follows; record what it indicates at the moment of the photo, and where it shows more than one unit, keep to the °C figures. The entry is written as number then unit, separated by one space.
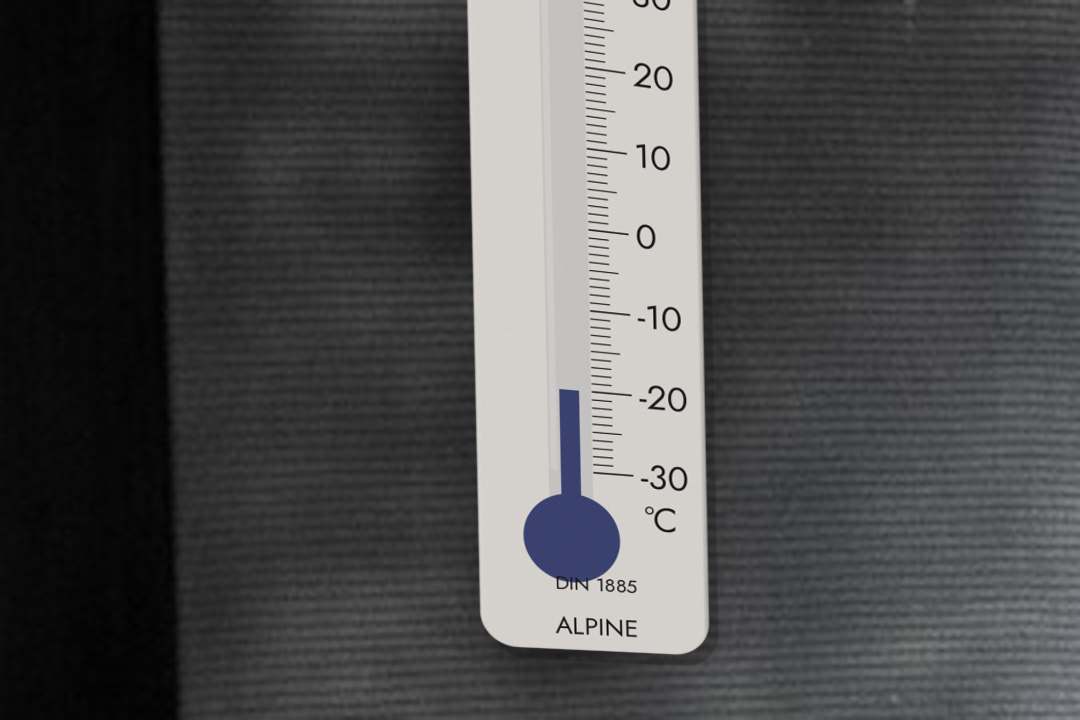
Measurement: -20 °C
